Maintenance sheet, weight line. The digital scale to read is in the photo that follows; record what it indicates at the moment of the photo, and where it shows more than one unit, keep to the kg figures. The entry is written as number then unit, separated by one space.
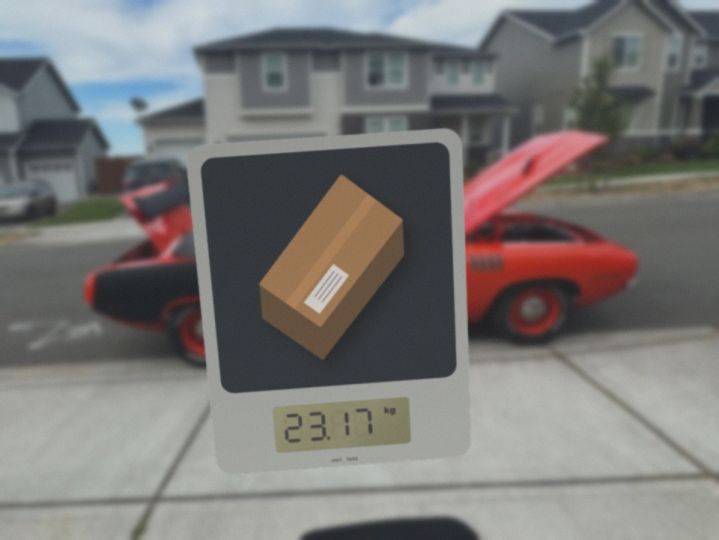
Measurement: 23.17 kg
